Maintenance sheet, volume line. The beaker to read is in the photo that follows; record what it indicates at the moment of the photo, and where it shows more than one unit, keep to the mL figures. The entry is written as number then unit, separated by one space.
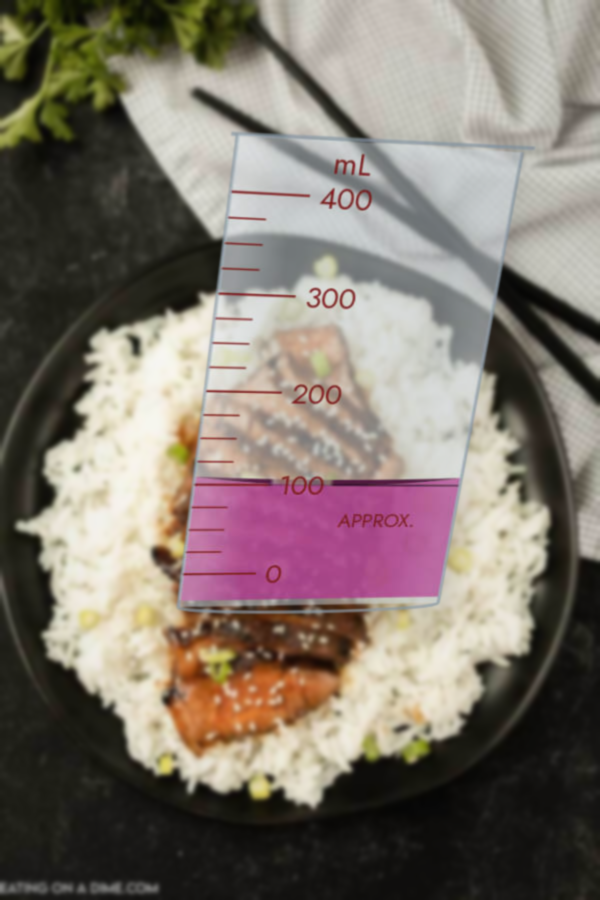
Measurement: 100 mL
